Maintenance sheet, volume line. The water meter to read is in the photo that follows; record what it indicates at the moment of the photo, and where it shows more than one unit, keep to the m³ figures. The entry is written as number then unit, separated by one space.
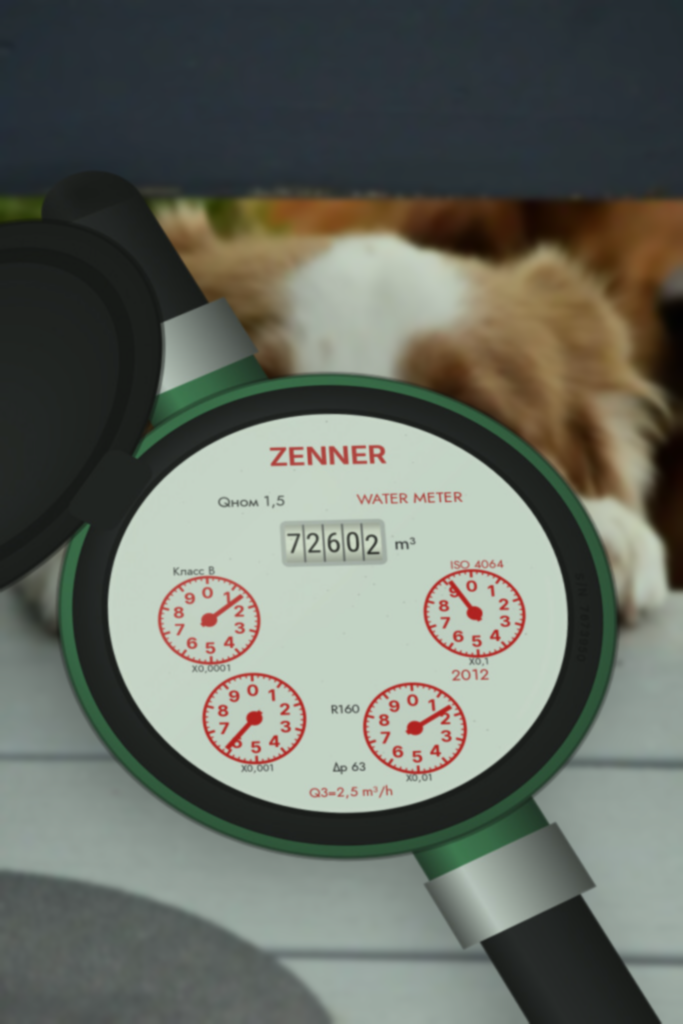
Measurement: 72601.9161 m³
